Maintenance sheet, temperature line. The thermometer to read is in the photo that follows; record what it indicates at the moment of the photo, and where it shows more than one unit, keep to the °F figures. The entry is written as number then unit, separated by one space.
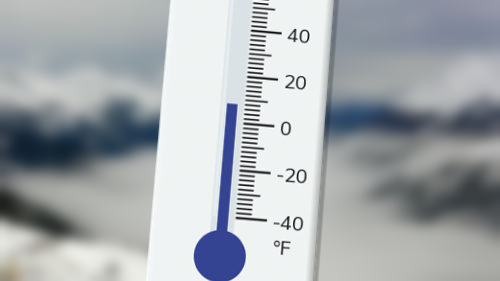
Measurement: 8 °F
